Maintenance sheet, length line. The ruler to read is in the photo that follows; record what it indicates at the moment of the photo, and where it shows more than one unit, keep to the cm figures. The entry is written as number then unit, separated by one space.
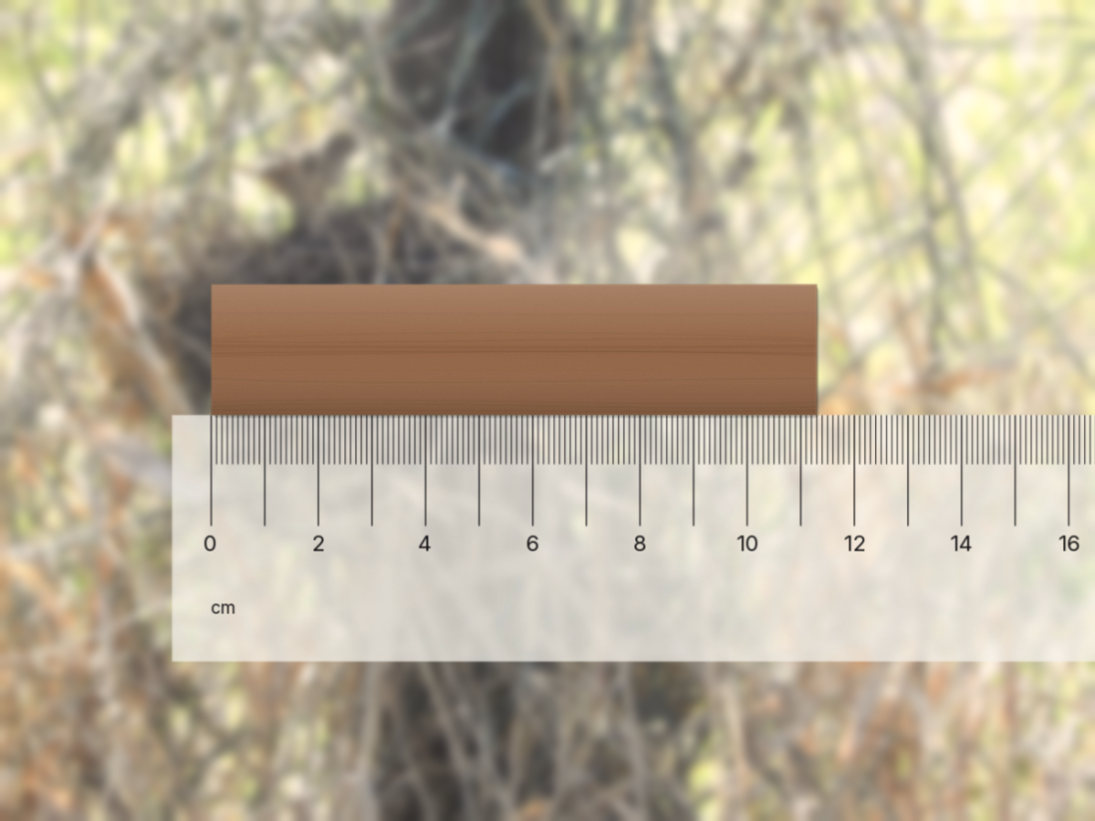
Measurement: 11.3 cm
